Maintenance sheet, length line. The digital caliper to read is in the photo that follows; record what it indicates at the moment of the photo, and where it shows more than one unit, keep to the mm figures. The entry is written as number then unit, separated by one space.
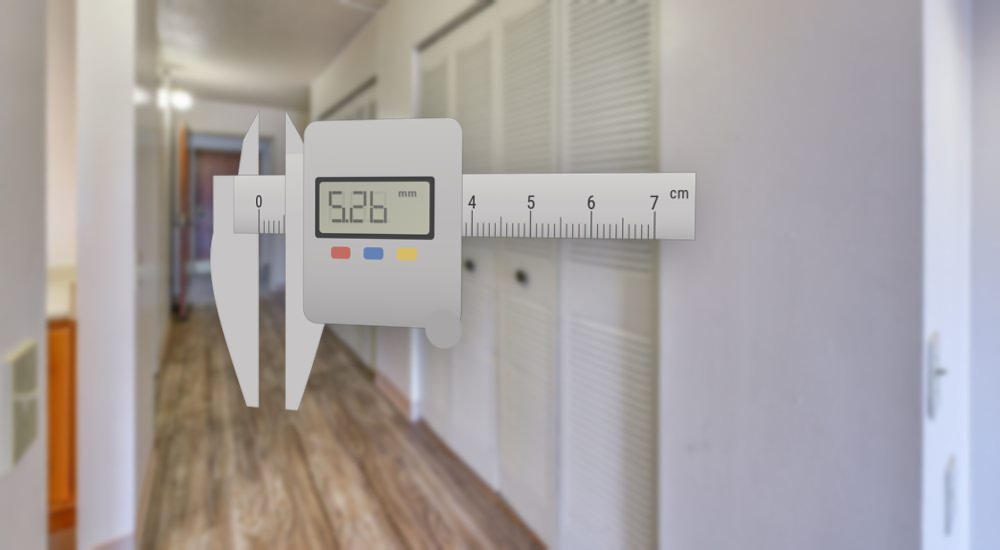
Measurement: 5.26 mm
